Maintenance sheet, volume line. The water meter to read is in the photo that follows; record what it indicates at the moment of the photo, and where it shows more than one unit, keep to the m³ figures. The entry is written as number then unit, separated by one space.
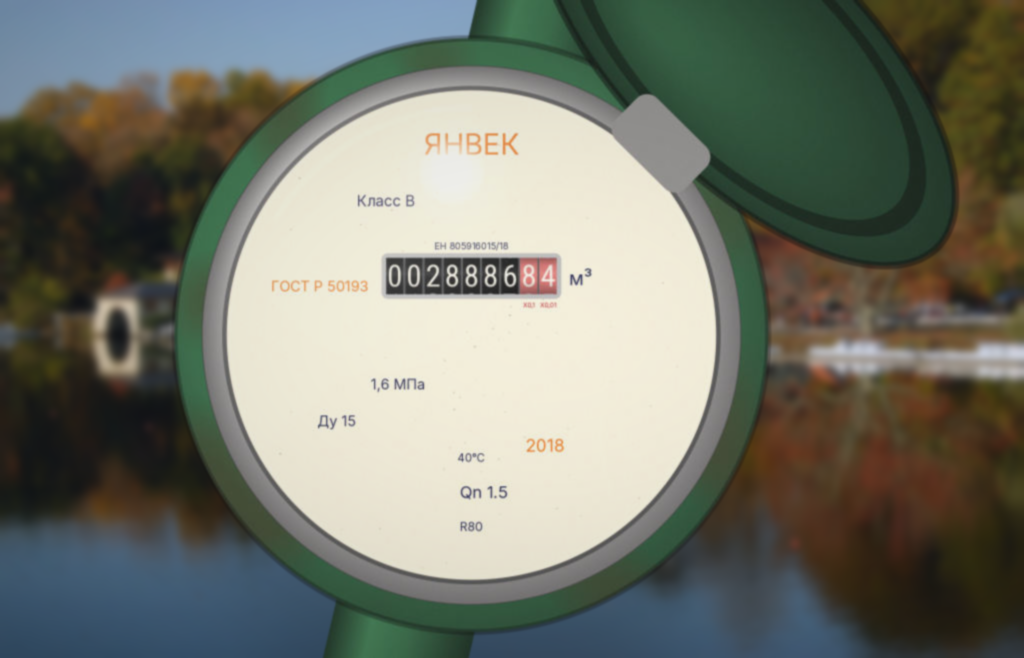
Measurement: 28886.84 m³
